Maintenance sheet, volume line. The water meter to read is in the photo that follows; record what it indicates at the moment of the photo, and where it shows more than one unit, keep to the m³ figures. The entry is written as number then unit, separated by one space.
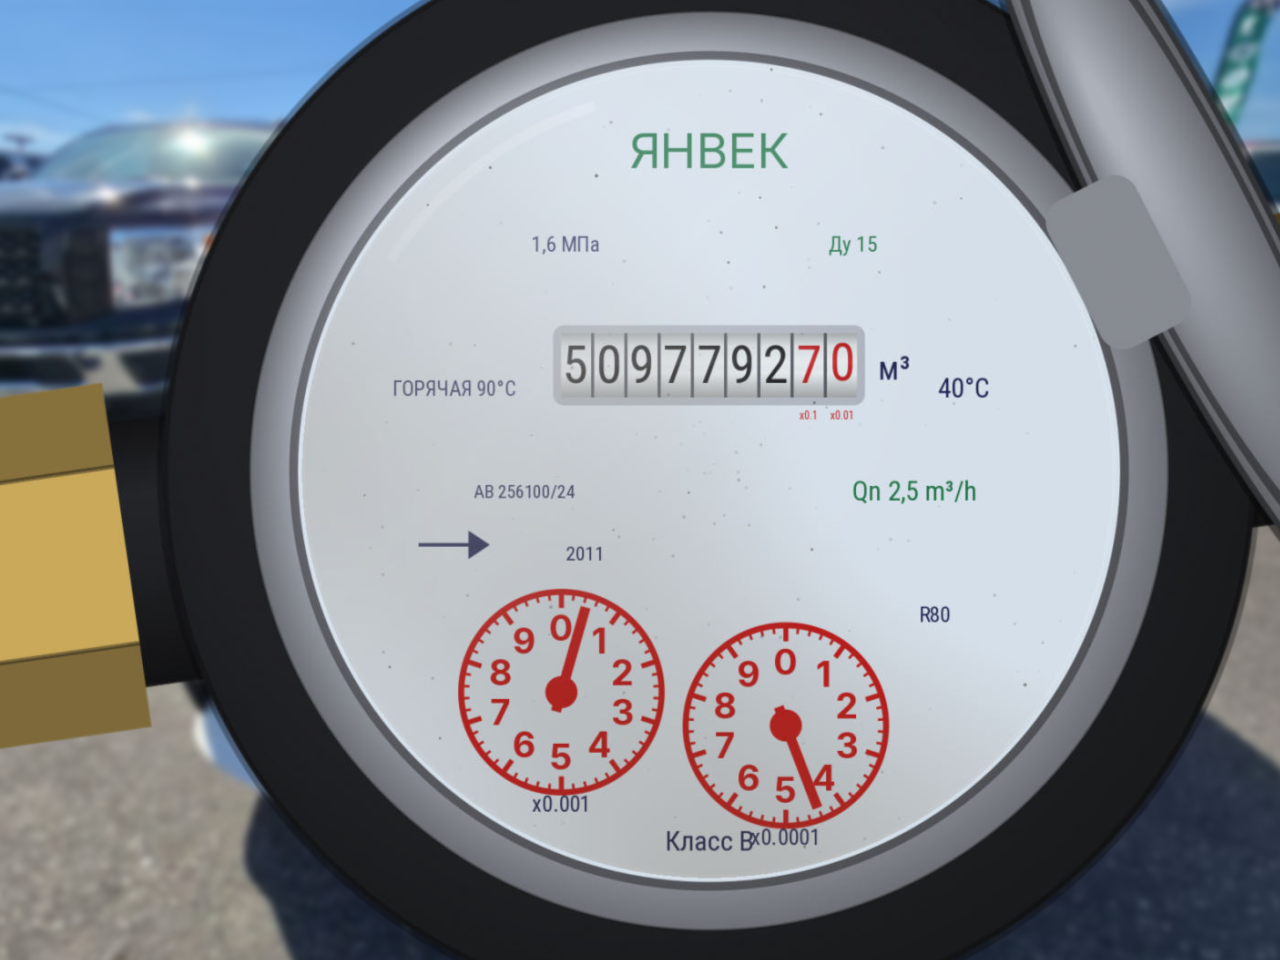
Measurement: 5097792.7004 m³
